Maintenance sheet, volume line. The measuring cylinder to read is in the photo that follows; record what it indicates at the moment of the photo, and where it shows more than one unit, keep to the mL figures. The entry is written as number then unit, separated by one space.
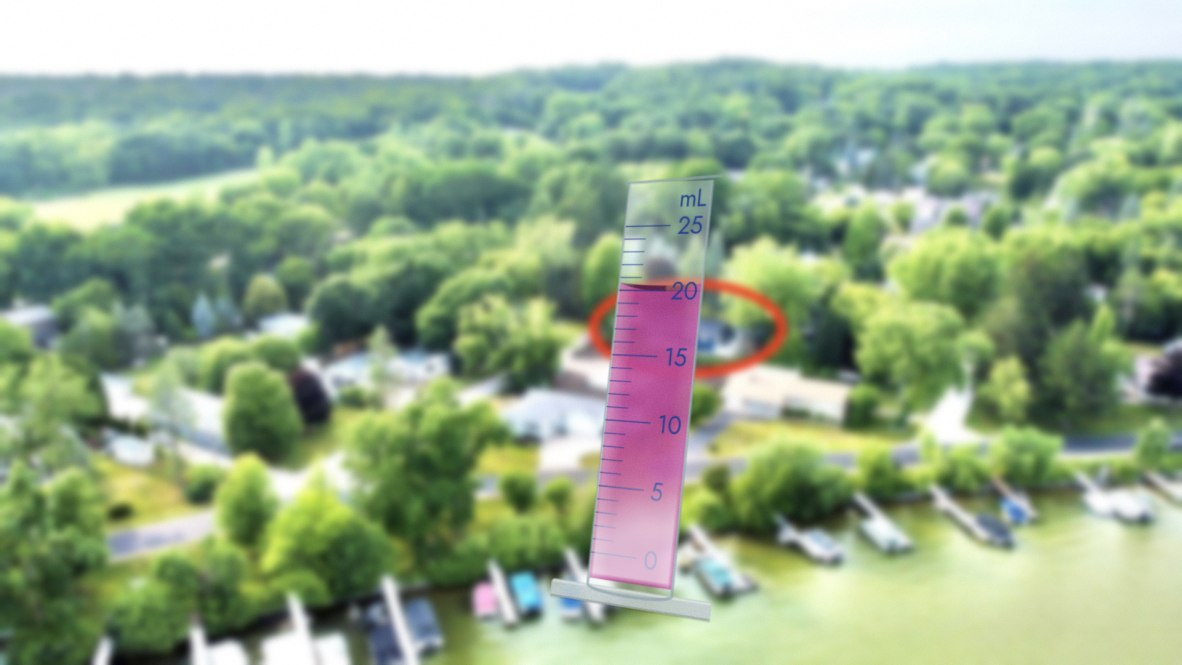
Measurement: 20 mL
